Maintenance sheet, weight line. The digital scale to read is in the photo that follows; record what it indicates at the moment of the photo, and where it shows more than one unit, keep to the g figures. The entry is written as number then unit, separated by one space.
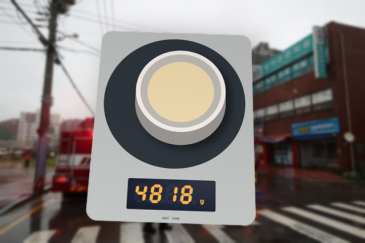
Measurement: 4818 g
